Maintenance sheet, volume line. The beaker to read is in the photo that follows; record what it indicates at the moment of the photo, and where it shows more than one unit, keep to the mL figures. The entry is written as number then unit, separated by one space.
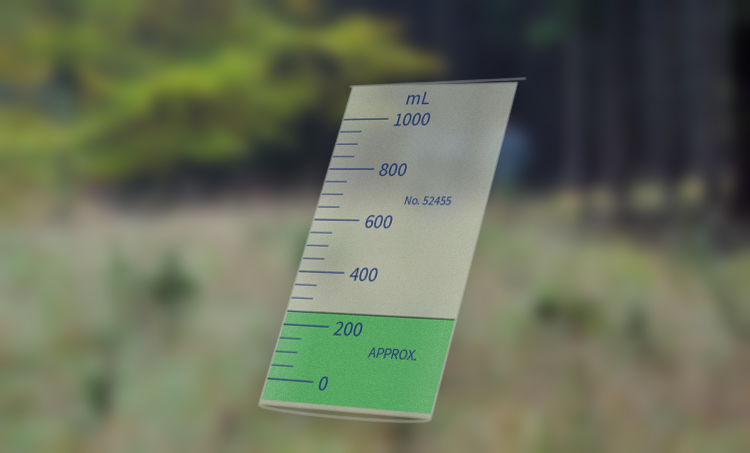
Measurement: 250 mL
